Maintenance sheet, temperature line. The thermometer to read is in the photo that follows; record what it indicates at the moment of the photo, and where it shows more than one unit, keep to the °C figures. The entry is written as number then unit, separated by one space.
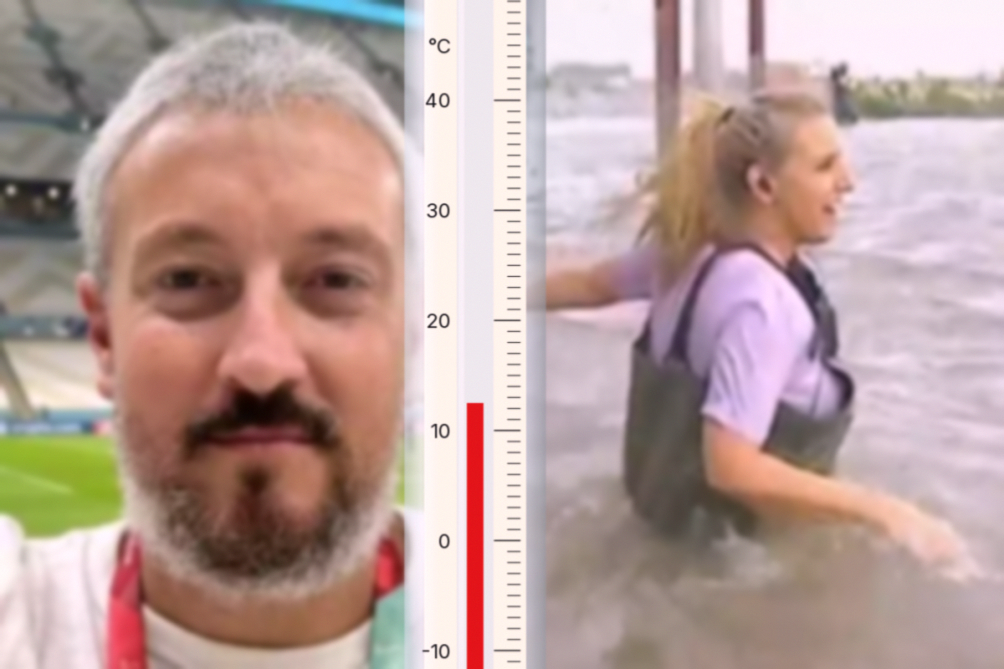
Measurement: 12.5 °C
